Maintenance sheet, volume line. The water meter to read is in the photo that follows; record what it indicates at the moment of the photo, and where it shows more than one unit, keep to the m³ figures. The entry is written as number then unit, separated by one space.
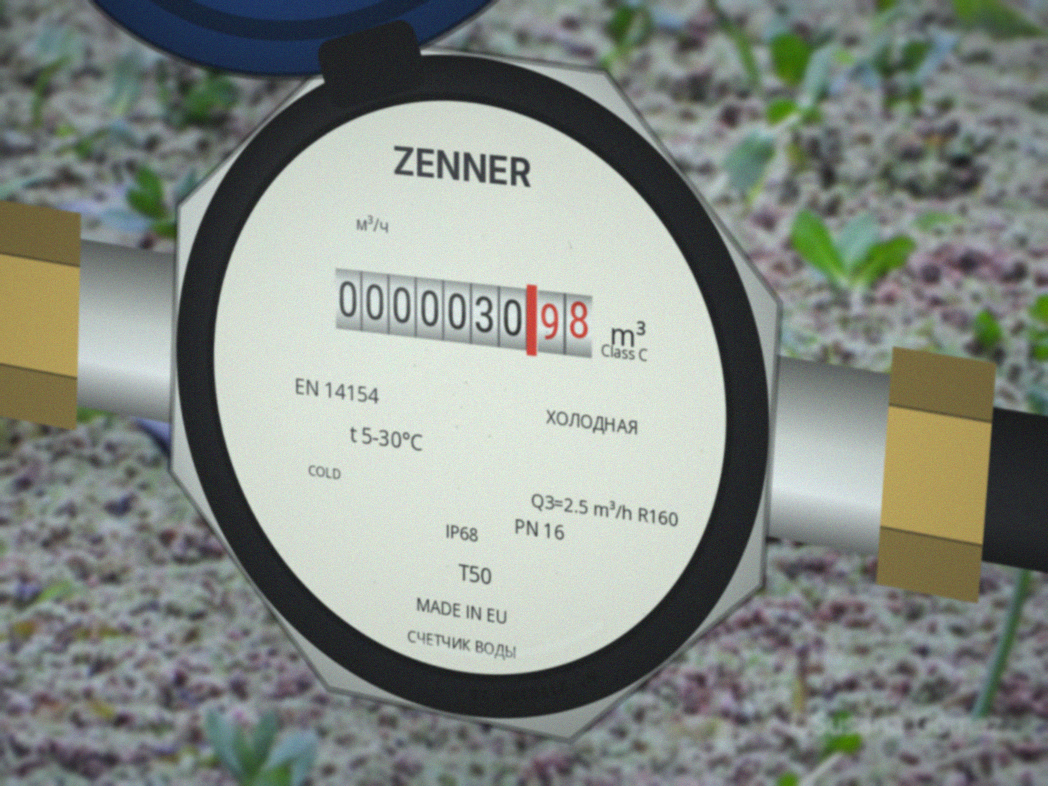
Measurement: 30.98 m³
